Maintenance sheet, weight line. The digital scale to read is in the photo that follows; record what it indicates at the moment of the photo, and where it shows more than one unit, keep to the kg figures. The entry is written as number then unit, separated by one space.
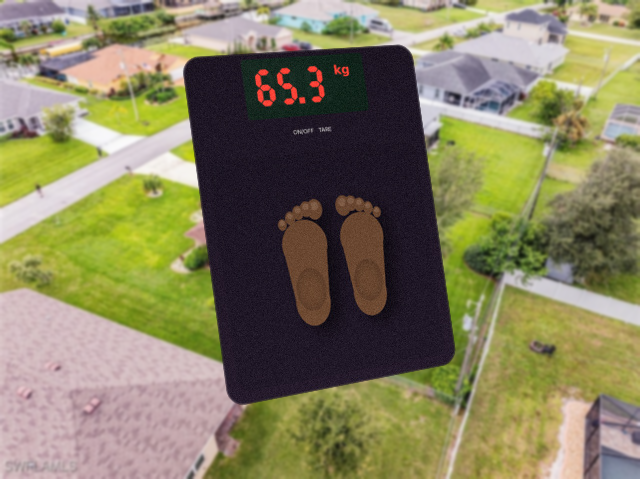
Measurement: 65.3 kg
